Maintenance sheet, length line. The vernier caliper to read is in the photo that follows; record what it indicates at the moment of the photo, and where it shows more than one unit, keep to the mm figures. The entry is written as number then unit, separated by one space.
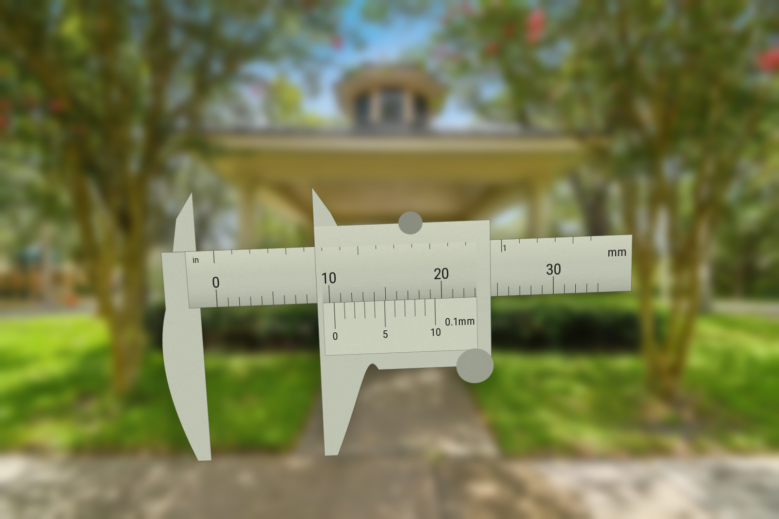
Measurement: 10.4 mm
